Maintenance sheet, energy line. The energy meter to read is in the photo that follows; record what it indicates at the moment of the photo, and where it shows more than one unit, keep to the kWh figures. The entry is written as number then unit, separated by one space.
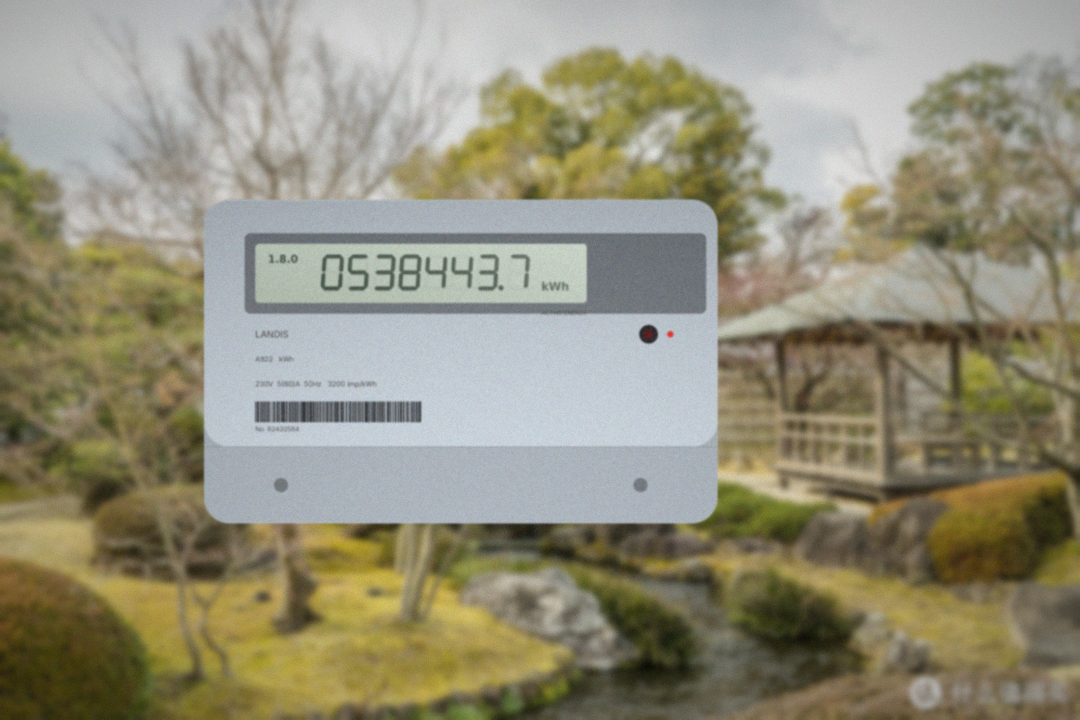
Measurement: 538443.7 kWh
